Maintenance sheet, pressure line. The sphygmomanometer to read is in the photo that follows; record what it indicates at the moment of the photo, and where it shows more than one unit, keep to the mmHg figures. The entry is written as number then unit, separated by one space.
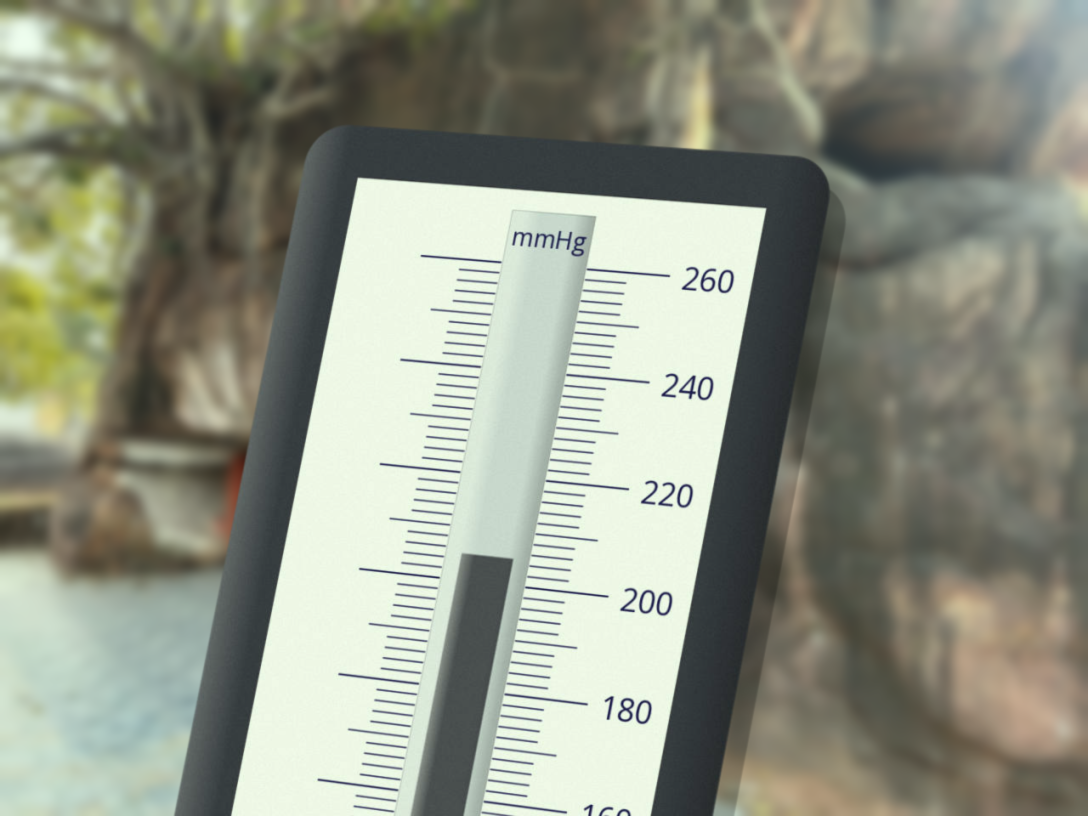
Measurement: 205 mmHg
